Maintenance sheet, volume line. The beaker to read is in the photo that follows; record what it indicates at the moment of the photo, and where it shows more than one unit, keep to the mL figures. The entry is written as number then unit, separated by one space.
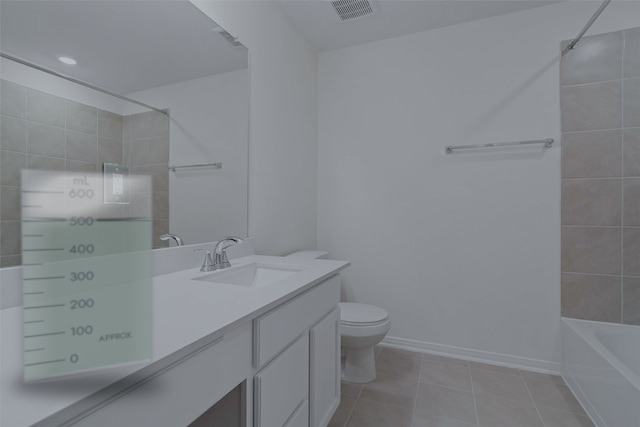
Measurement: 500 mL
